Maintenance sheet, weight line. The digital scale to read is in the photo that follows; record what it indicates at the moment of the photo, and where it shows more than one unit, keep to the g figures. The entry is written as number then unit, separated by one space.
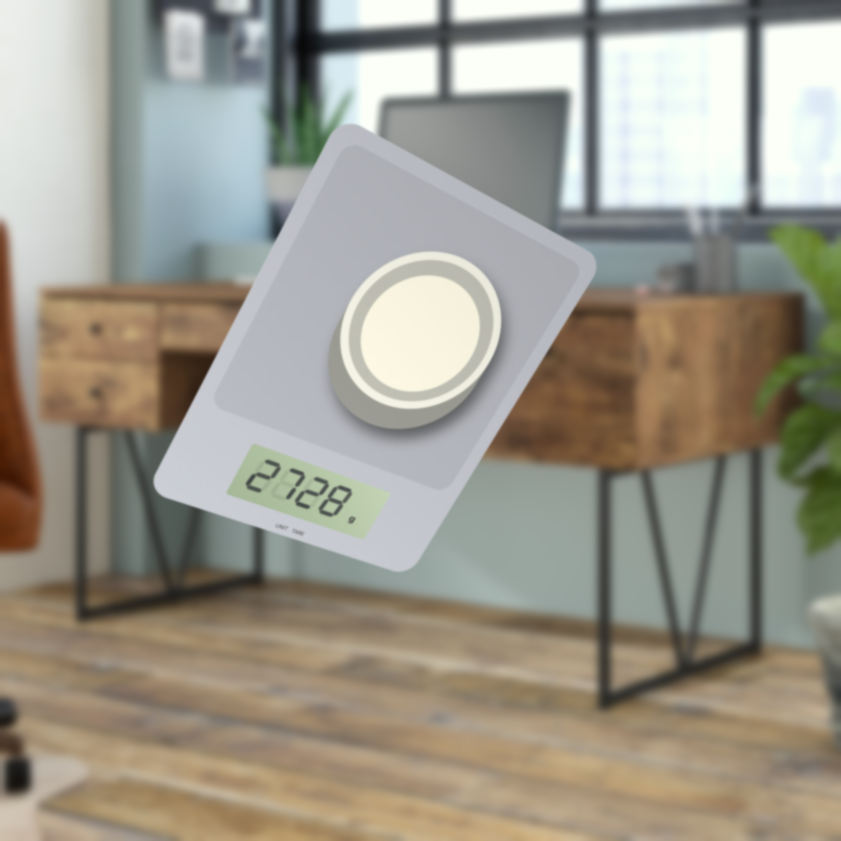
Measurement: 2728 g
